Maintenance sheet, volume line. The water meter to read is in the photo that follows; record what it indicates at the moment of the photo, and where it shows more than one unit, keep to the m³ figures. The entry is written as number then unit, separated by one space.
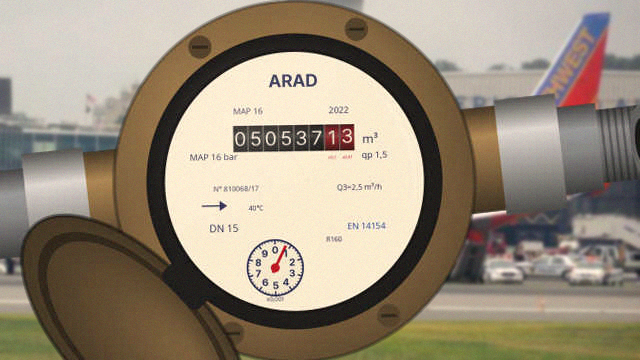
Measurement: 50537.130 m³
